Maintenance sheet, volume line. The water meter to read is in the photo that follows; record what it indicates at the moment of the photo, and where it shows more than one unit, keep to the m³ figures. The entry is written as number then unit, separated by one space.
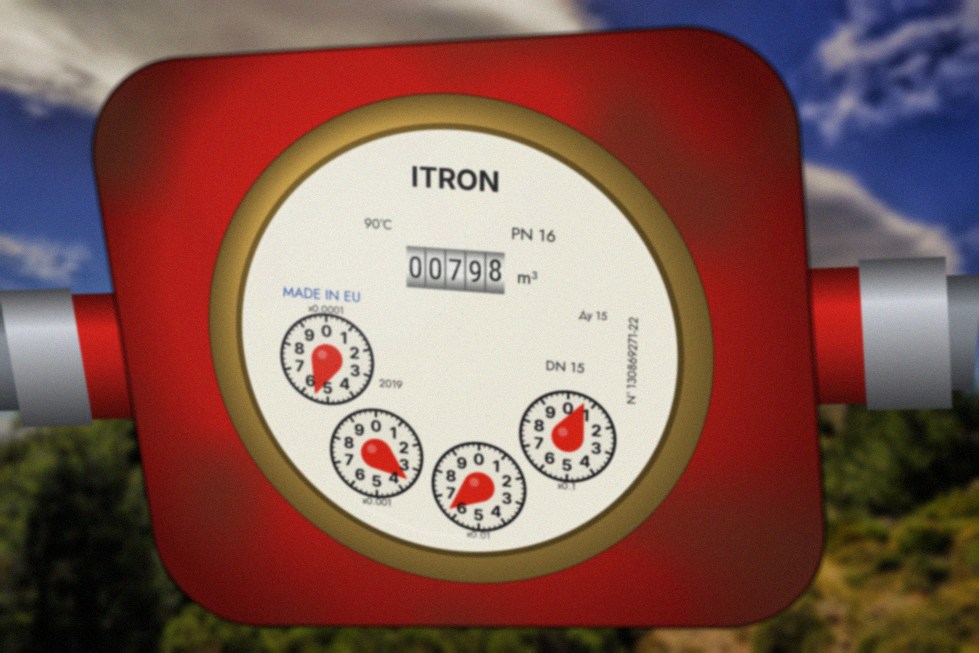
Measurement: 798.0635 m³
